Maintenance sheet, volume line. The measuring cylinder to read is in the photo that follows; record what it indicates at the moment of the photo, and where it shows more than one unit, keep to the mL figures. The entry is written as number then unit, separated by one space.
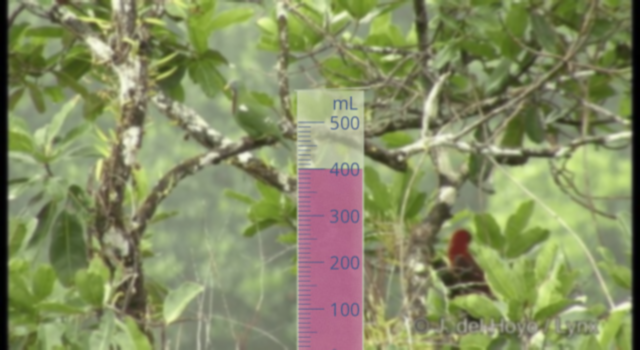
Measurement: 400 mL
